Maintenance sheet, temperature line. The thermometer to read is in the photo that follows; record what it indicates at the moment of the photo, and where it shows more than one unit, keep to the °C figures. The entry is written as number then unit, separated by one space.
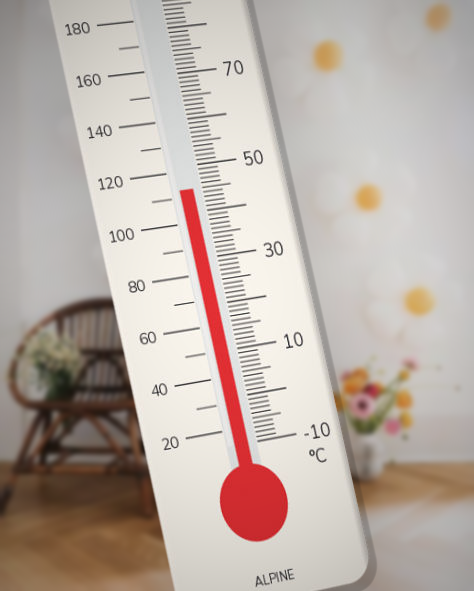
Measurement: 45 °C
